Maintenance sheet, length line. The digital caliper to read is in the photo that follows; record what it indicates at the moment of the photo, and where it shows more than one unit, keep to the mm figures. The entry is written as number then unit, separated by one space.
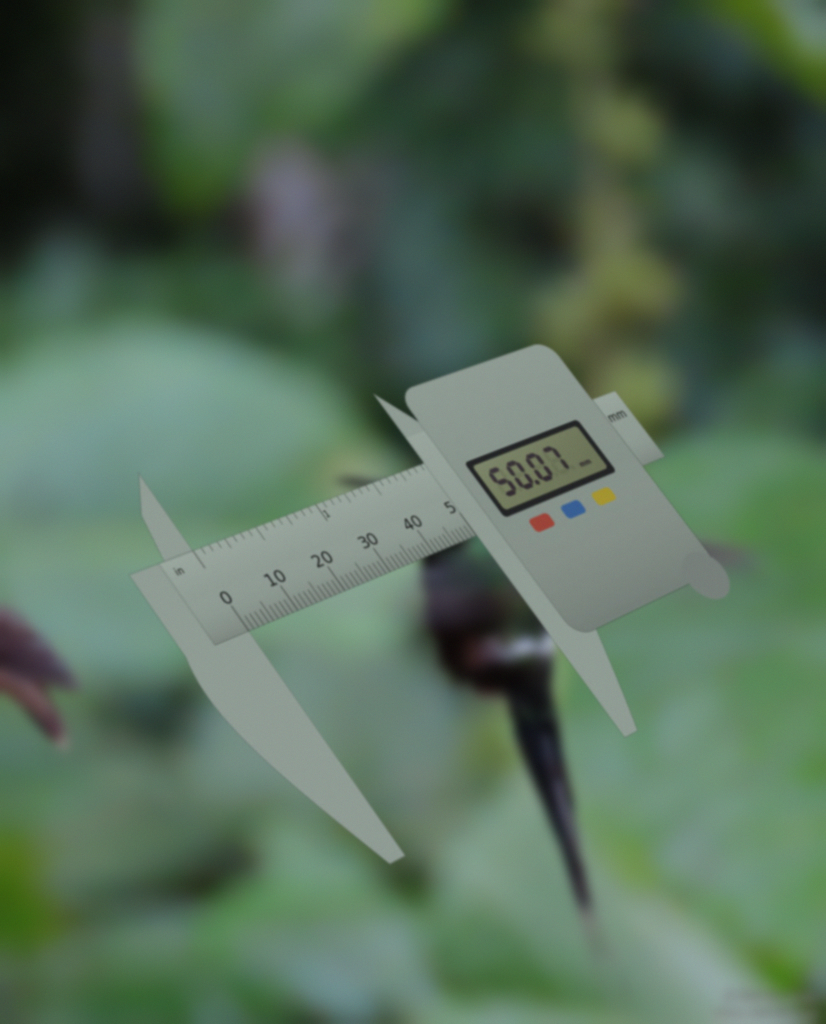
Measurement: 50.07 mm
